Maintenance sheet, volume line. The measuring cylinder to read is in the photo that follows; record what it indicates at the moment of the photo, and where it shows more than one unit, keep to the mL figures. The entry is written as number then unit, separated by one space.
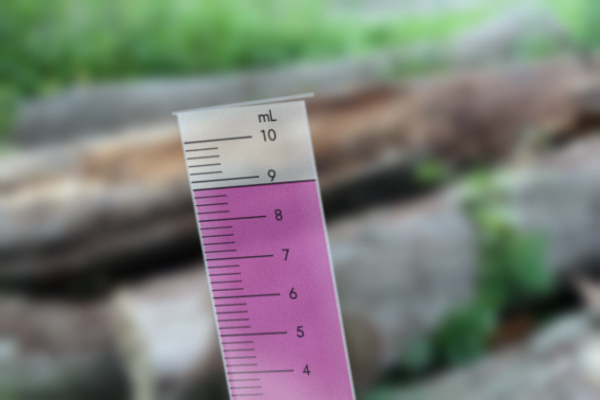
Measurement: 8.8 mL
